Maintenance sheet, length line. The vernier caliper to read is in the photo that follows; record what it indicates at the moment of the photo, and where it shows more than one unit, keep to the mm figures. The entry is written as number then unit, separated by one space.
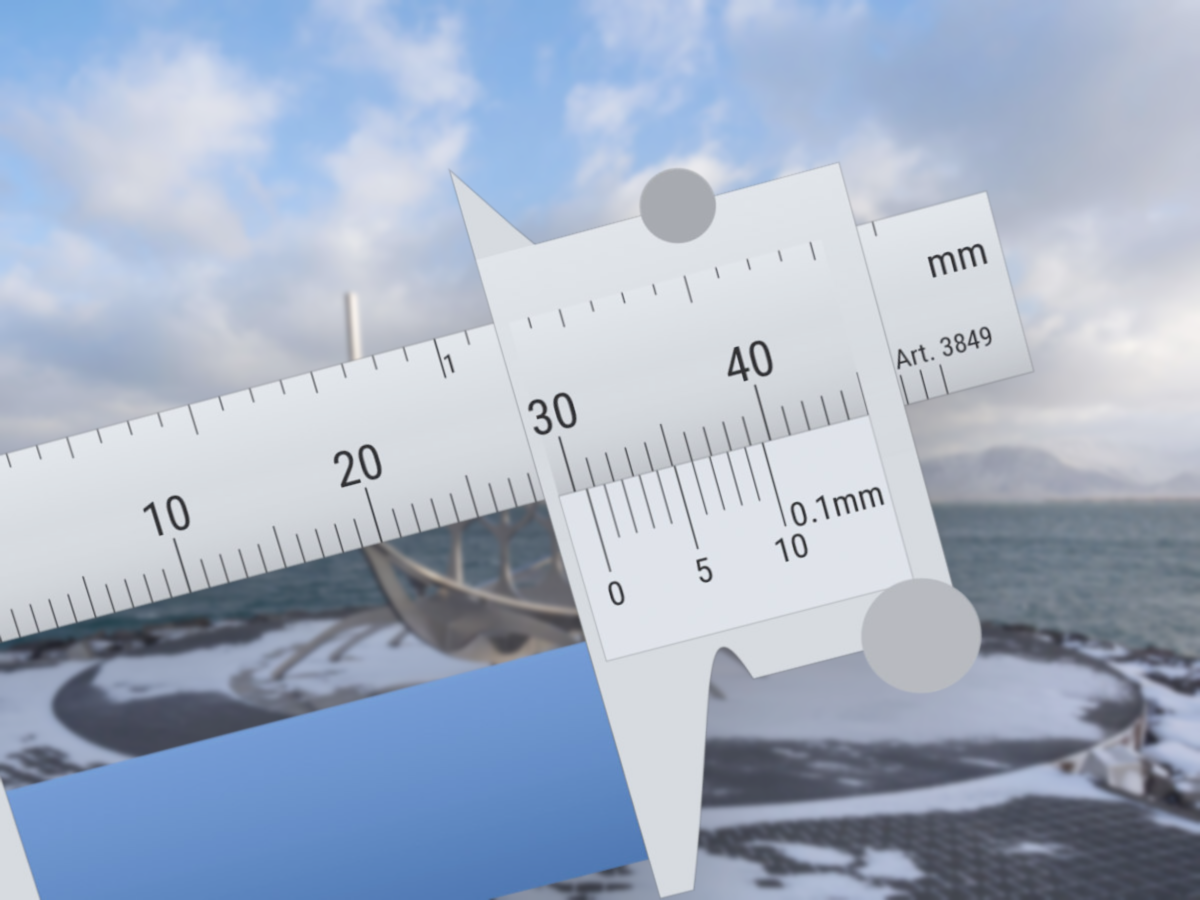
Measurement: 30.6 mm
